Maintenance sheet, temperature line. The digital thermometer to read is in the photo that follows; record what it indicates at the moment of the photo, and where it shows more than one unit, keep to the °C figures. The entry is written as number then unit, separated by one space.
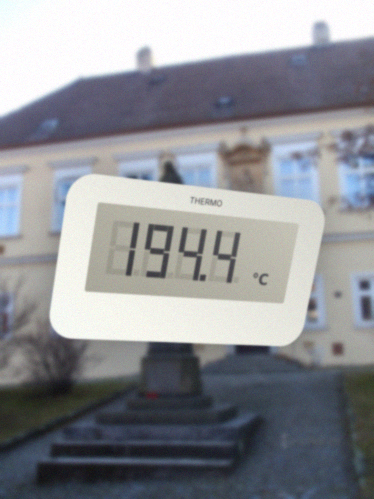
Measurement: 194.4 °C
